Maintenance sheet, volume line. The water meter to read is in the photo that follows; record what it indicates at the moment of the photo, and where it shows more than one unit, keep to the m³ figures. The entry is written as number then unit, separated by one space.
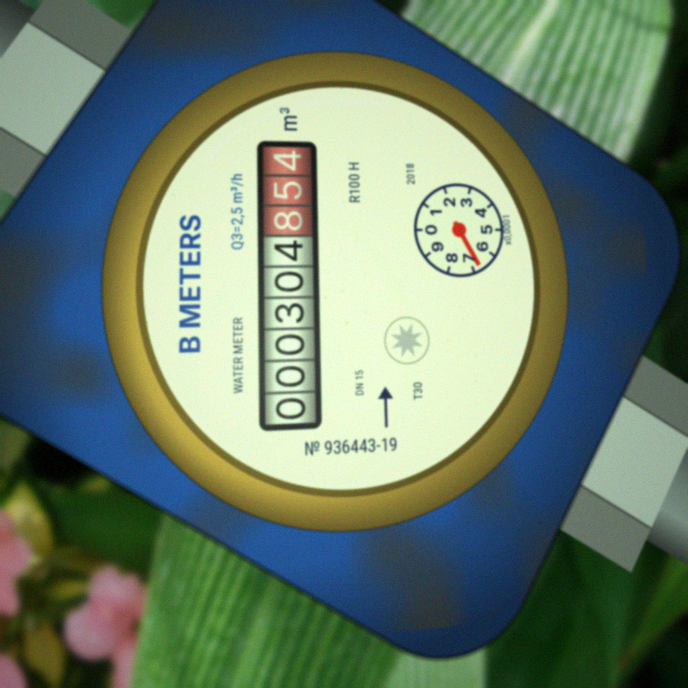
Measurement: 304.8546 m³
